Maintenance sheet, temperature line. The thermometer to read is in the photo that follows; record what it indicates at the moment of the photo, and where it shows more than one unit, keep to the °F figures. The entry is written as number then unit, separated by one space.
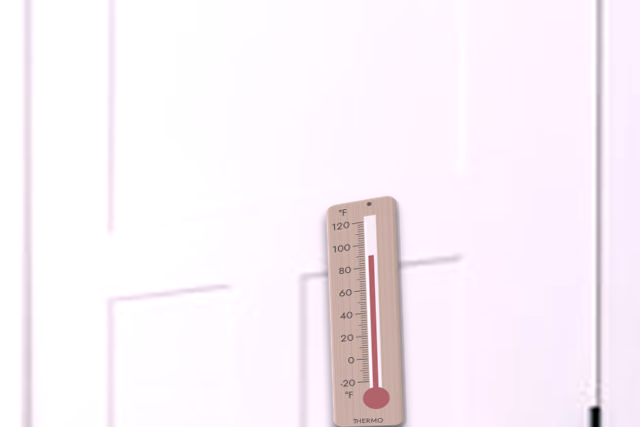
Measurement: 90 °F
